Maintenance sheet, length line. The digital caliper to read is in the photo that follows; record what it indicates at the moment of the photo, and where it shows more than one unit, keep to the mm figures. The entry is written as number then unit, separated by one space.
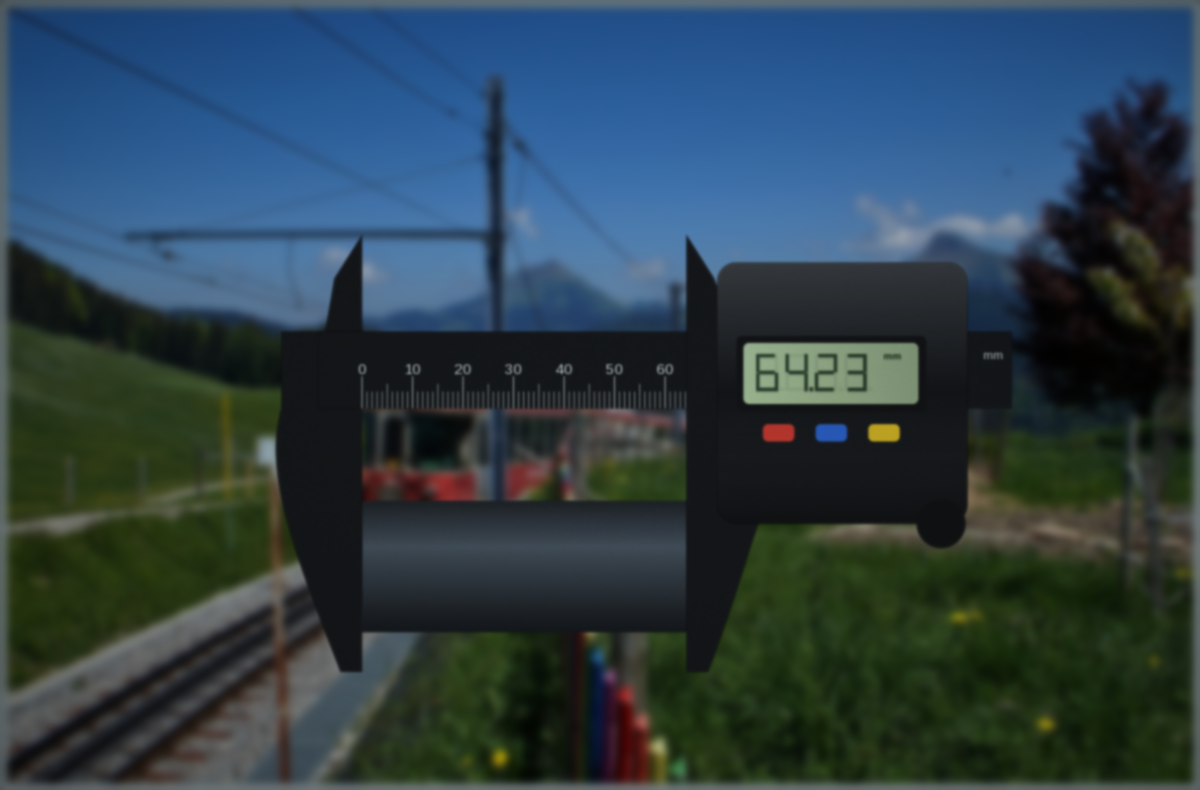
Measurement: 64.23 mm
